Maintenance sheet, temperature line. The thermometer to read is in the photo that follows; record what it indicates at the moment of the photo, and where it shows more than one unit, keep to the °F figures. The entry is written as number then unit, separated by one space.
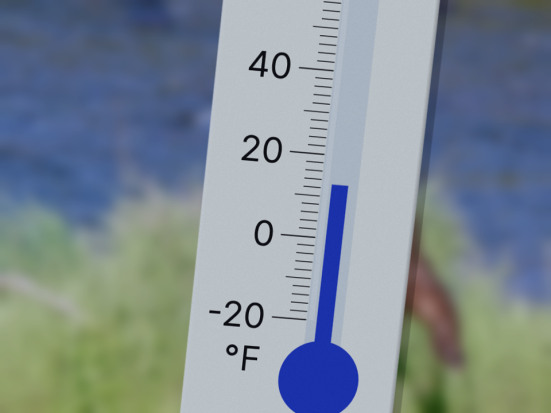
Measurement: 13 °F
